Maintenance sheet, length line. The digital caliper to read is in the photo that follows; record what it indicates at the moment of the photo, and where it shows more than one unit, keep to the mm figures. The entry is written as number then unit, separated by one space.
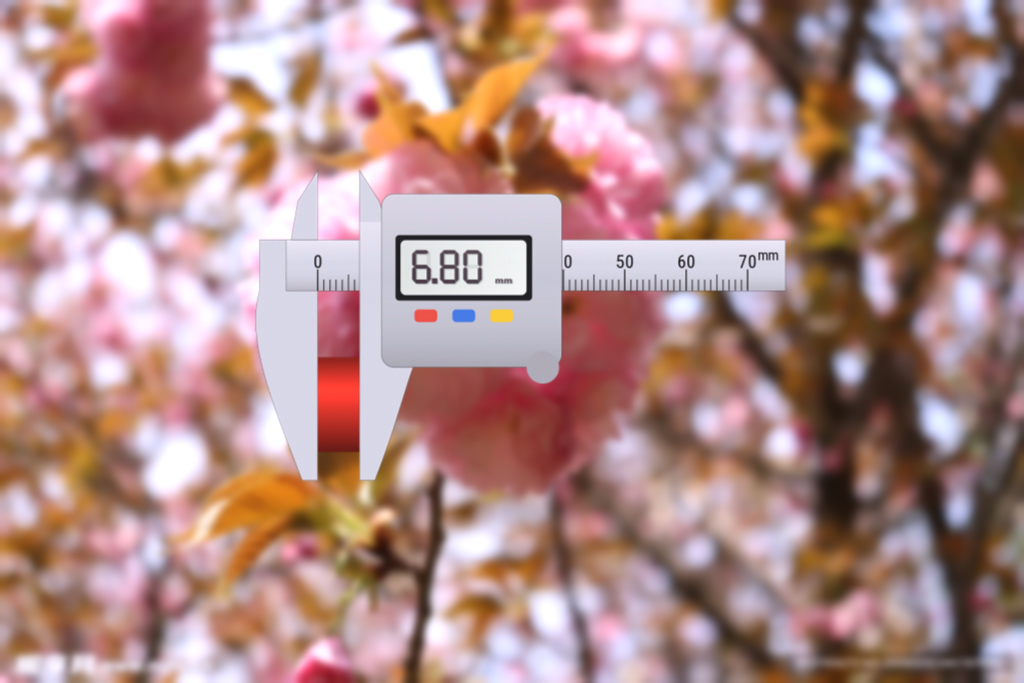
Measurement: 6.80 mm
